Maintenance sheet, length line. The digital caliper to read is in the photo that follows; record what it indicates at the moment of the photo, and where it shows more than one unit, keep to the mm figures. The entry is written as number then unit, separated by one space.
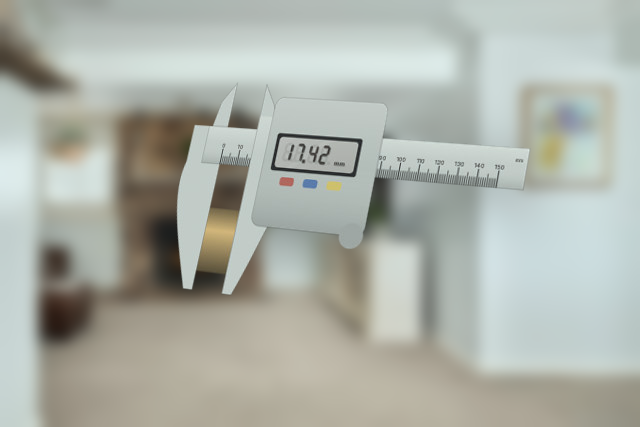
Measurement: 17.42 mm
